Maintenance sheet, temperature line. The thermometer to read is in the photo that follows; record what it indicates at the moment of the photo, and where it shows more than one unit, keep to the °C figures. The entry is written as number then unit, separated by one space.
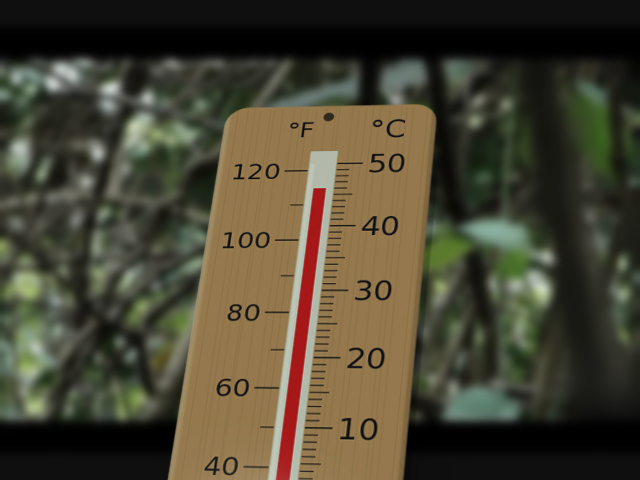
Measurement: 46 °C
